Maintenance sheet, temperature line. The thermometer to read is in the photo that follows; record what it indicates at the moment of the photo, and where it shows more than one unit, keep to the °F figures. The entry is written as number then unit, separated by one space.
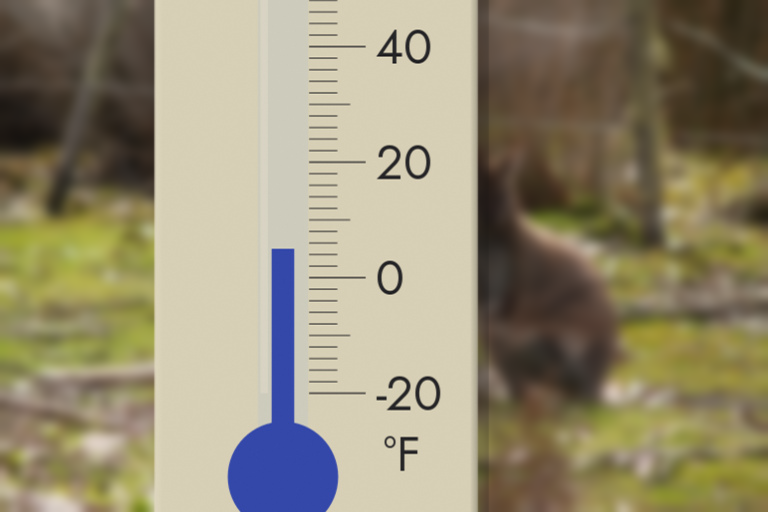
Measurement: 5 °F
